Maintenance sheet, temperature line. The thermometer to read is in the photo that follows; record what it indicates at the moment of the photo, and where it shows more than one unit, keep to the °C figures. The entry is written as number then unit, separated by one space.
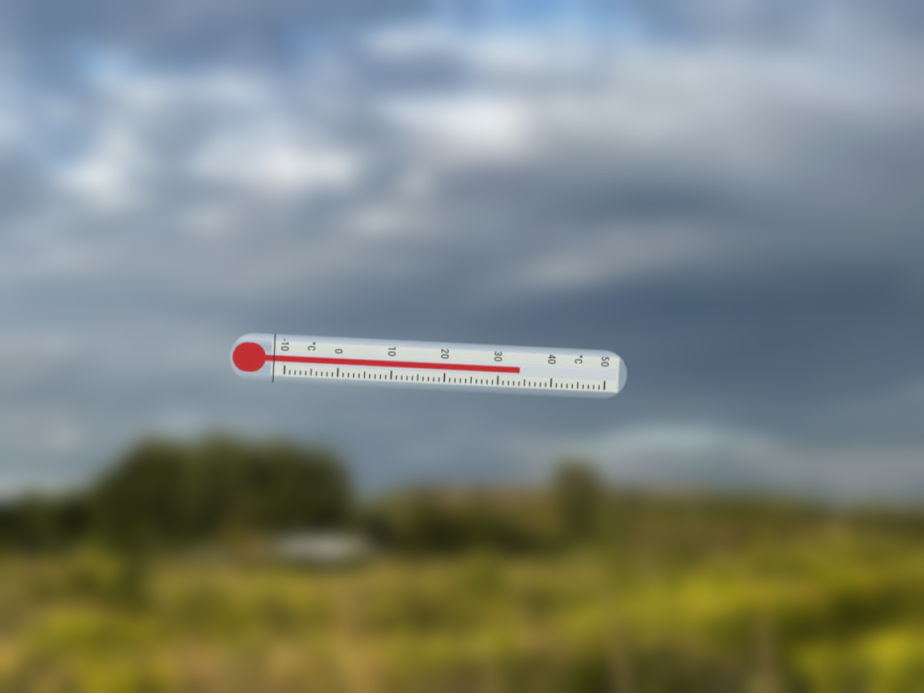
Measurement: 34 °C
